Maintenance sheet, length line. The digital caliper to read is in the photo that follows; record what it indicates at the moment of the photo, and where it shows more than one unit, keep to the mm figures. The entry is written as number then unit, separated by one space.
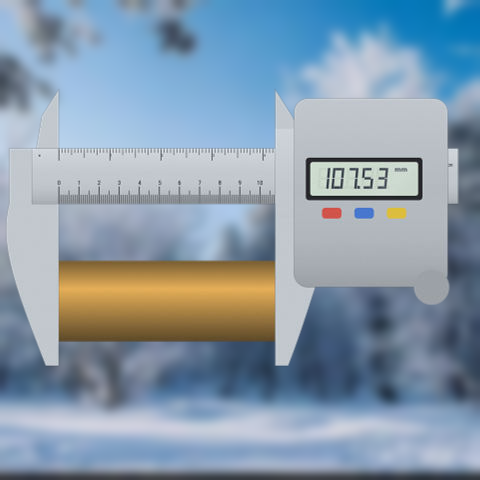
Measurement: 107.53 mm
